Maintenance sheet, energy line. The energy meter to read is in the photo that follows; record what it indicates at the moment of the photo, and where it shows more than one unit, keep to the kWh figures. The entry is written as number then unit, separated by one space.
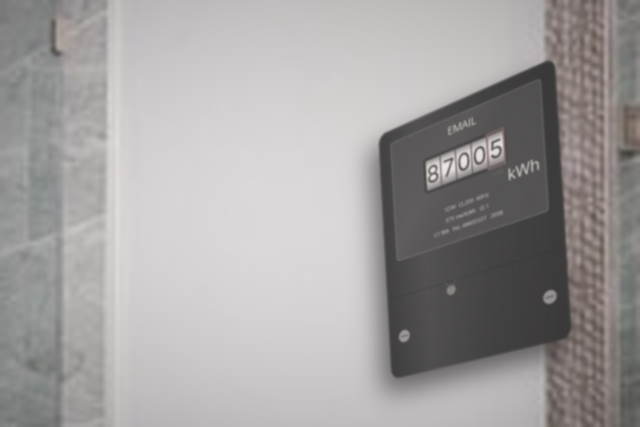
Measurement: 8700.5 kWh
